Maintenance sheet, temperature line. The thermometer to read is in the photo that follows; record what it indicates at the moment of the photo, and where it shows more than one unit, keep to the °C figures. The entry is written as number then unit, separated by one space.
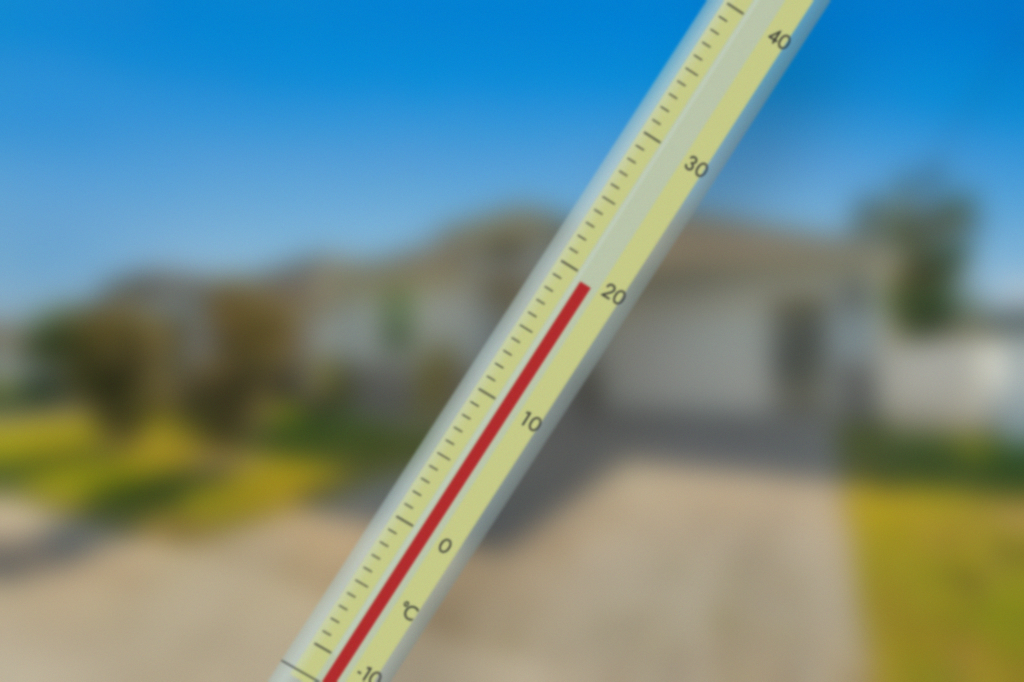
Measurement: 19.5 °C
